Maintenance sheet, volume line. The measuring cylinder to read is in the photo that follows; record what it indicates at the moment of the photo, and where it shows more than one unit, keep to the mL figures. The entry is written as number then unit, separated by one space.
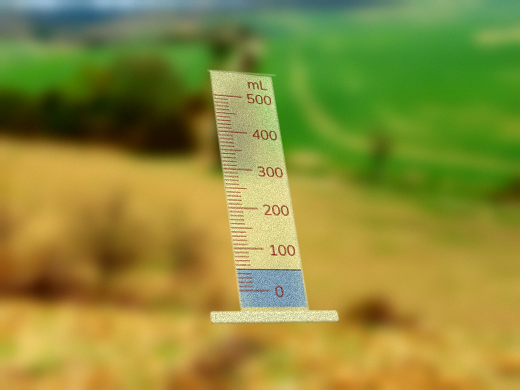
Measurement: 50 mL
